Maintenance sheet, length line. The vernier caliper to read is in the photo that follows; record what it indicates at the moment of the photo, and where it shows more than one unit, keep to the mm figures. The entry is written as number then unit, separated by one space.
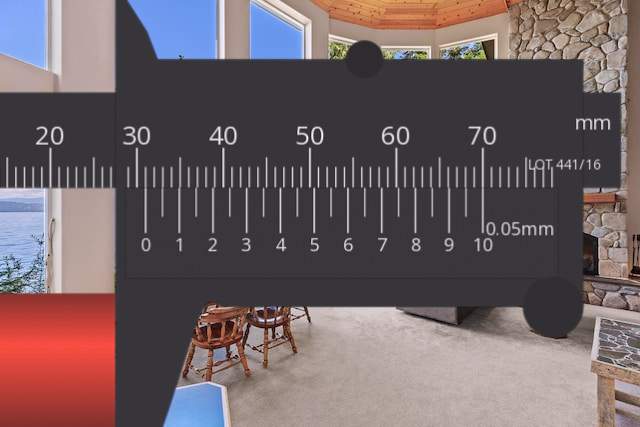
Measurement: 31.0 mm
